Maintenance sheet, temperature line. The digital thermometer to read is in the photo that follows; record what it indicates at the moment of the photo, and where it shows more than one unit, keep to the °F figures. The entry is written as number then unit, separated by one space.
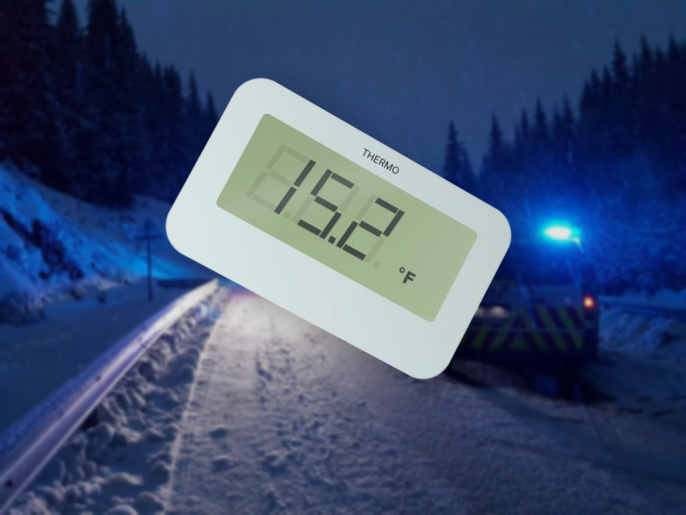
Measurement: 15.2 °F
